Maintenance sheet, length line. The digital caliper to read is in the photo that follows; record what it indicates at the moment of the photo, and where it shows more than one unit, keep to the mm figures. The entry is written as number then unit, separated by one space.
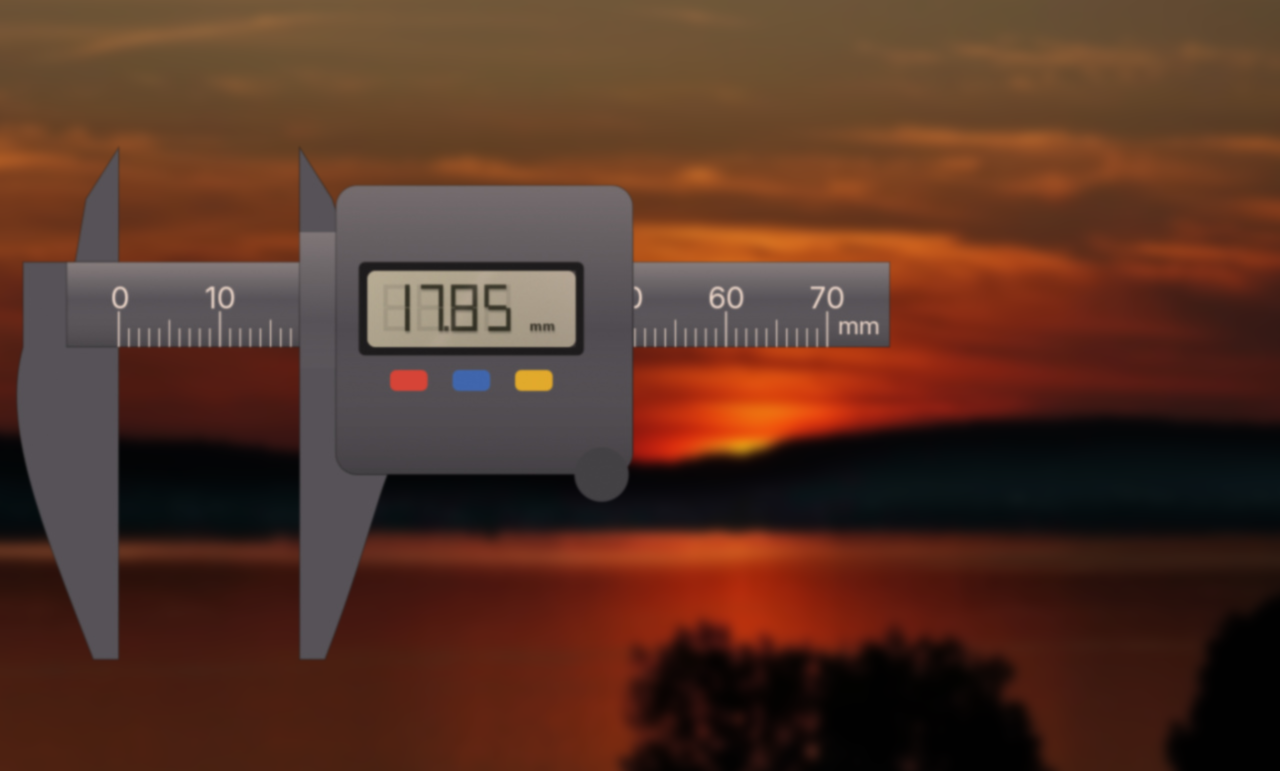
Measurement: 17.85 mm
